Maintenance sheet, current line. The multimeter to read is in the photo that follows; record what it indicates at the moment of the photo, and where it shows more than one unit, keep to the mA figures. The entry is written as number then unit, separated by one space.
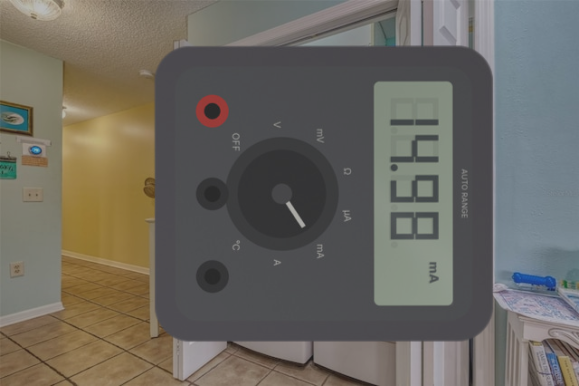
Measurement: 14.98 mA
